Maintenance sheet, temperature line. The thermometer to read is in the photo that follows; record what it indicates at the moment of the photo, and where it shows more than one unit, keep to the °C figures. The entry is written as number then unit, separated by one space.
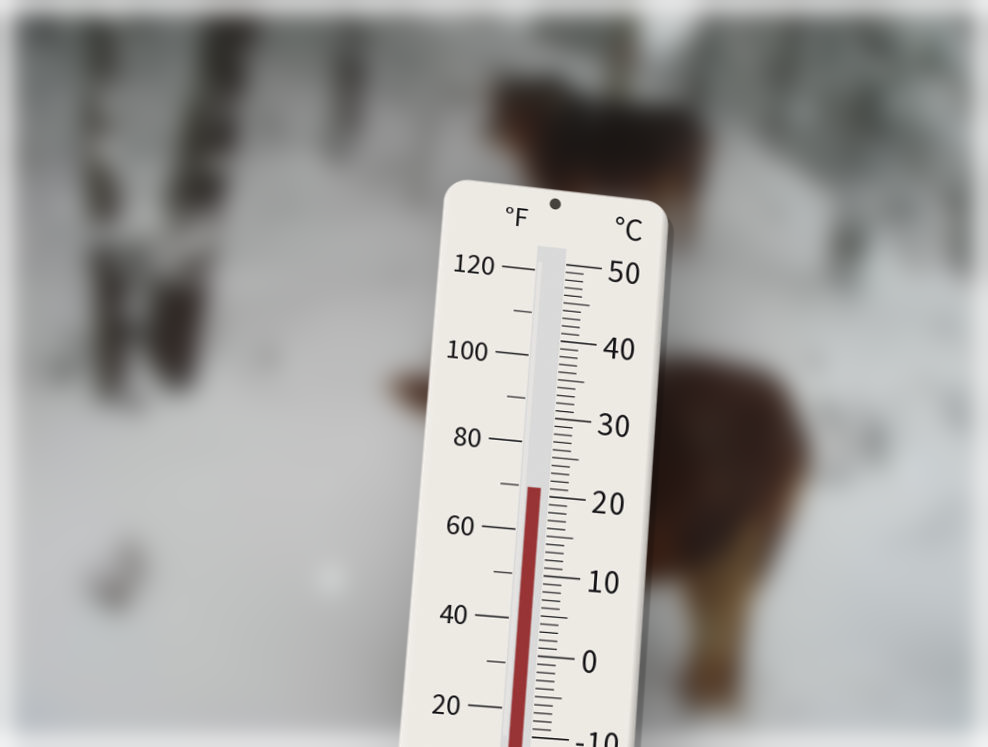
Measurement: 21 °C
